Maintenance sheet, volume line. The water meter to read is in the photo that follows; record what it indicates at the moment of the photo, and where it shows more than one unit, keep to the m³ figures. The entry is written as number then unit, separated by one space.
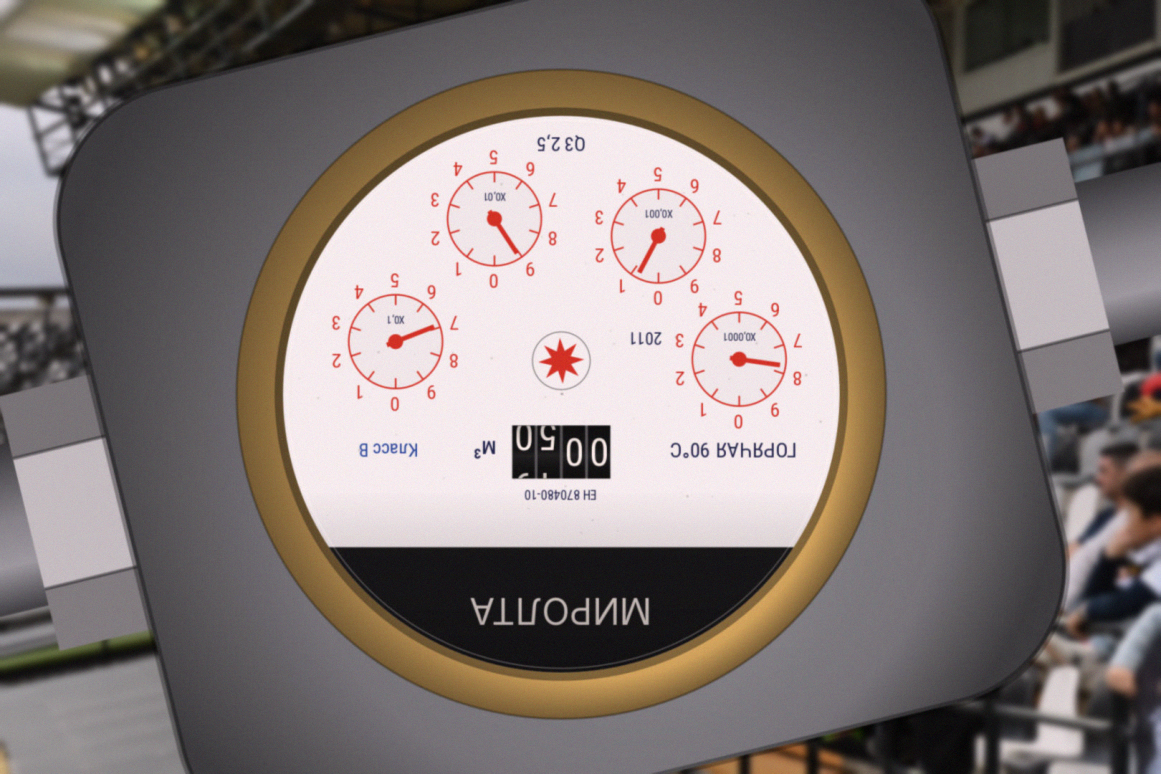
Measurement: 49.6907 m³
